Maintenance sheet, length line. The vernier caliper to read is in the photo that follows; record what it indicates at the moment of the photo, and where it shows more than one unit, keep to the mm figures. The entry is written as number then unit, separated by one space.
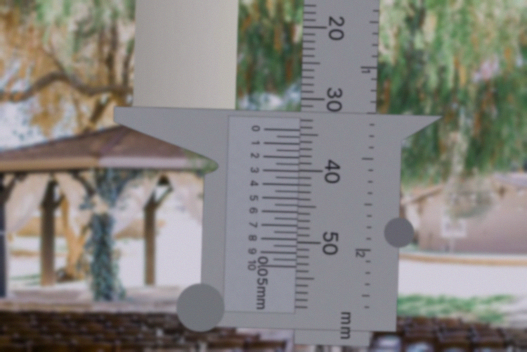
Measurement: 34.4 mm
